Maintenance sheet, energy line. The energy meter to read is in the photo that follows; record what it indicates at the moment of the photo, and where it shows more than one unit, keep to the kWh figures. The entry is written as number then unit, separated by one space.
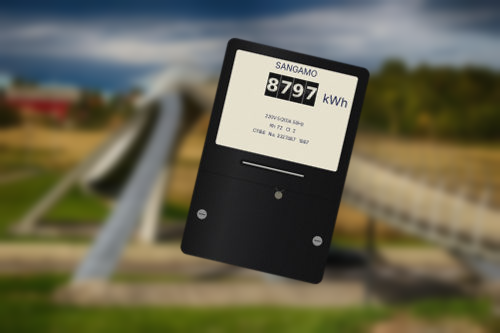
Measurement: 8797 kWh
